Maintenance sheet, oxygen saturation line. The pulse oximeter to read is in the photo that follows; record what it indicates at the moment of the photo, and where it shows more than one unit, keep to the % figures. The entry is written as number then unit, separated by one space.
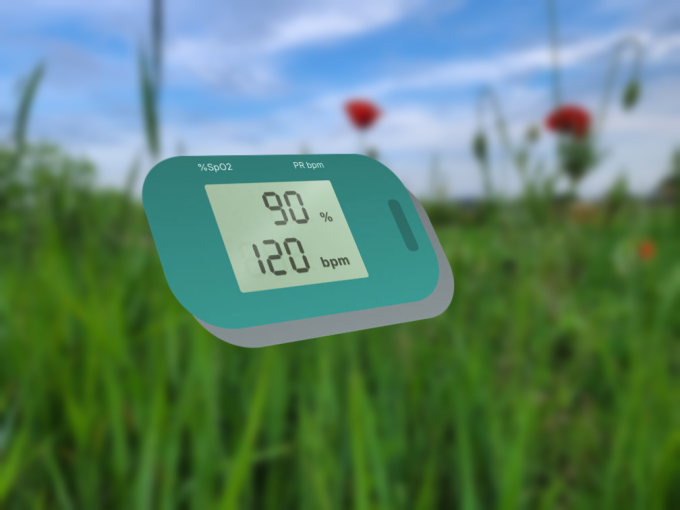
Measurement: 90 %
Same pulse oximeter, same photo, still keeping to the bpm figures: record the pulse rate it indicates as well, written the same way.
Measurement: 120 bpm
